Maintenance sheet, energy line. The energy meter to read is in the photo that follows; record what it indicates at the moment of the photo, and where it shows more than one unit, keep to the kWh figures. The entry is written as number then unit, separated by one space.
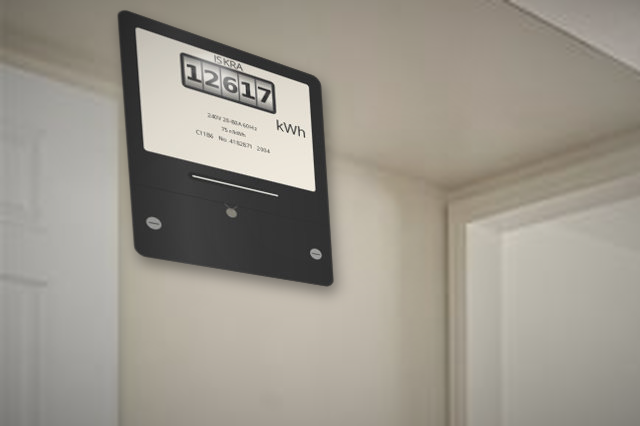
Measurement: 12617 kWh
